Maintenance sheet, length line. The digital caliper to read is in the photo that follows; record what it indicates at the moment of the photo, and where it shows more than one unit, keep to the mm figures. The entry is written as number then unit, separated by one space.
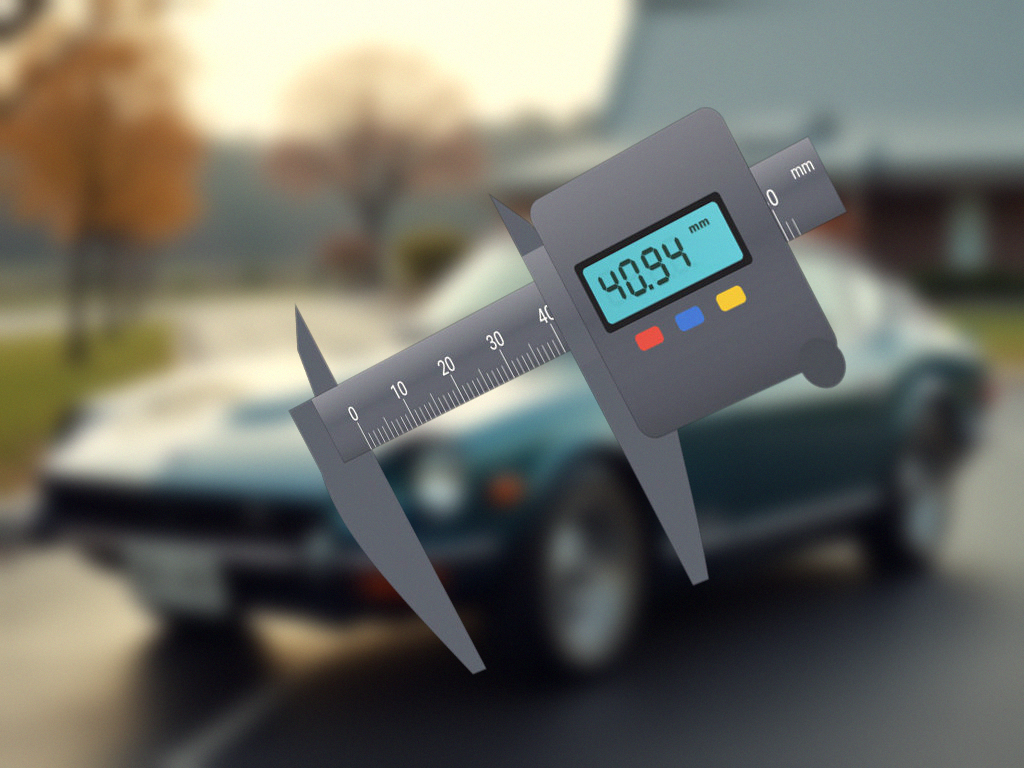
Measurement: 40.94 mm
